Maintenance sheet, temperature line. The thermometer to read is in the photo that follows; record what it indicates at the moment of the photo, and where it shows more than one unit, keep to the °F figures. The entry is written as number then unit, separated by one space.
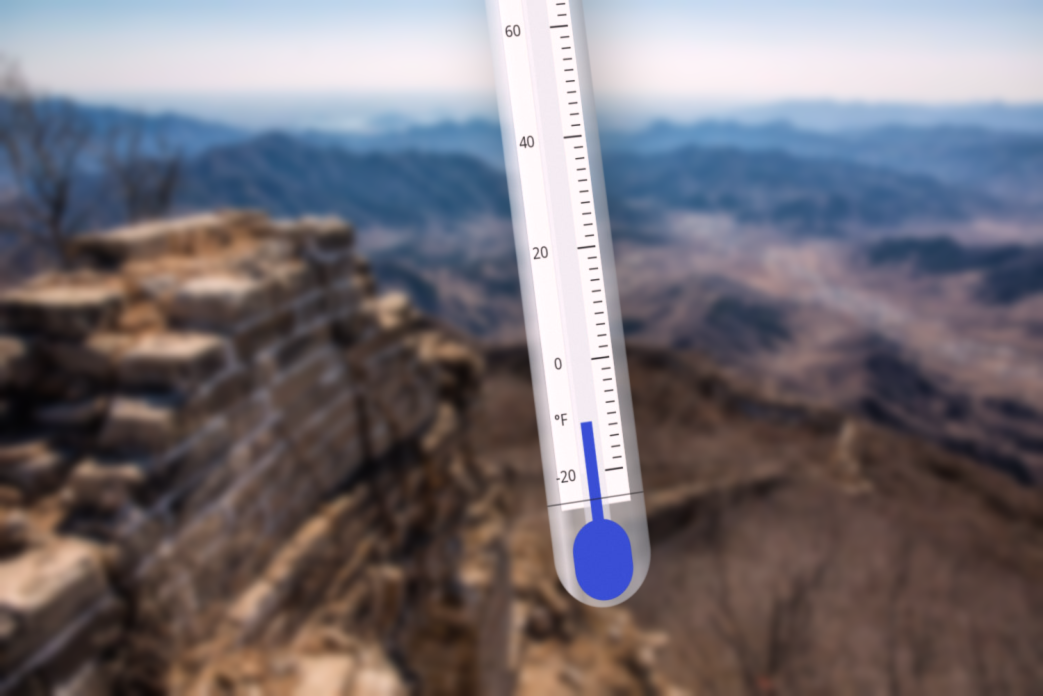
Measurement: -11 °F
